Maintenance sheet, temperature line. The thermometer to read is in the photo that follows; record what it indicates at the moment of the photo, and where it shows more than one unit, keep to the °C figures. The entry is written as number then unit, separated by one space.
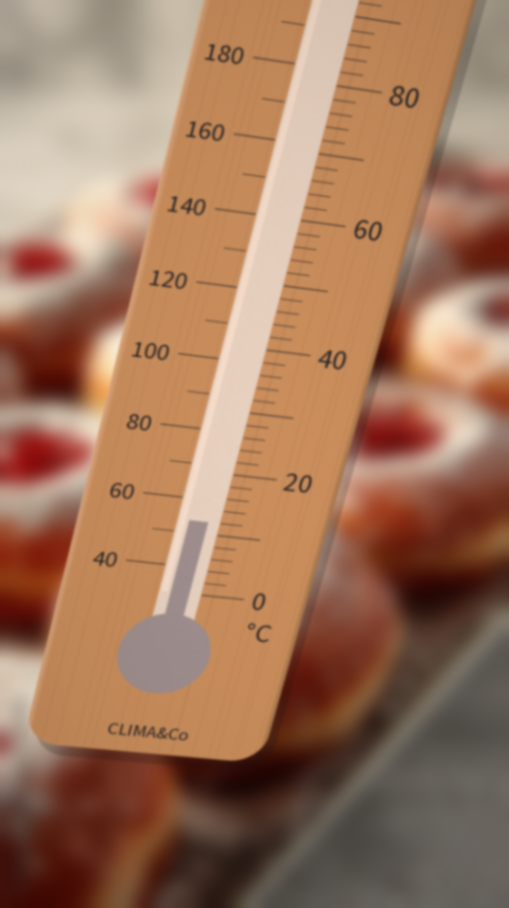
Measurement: 12 °C
